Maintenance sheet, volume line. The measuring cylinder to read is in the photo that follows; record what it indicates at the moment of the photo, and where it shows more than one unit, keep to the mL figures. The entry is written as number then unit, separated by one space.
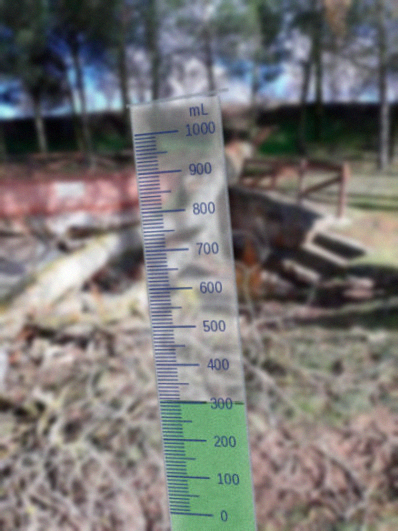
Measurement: 300 mL
